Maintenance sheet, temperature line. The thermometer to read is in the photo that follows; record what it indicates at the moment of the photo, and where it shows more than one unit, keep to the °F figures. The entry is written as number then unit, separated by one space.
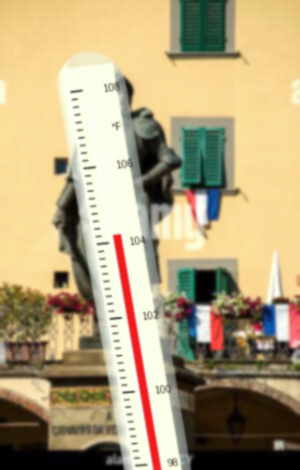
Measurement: 104.2 °F
